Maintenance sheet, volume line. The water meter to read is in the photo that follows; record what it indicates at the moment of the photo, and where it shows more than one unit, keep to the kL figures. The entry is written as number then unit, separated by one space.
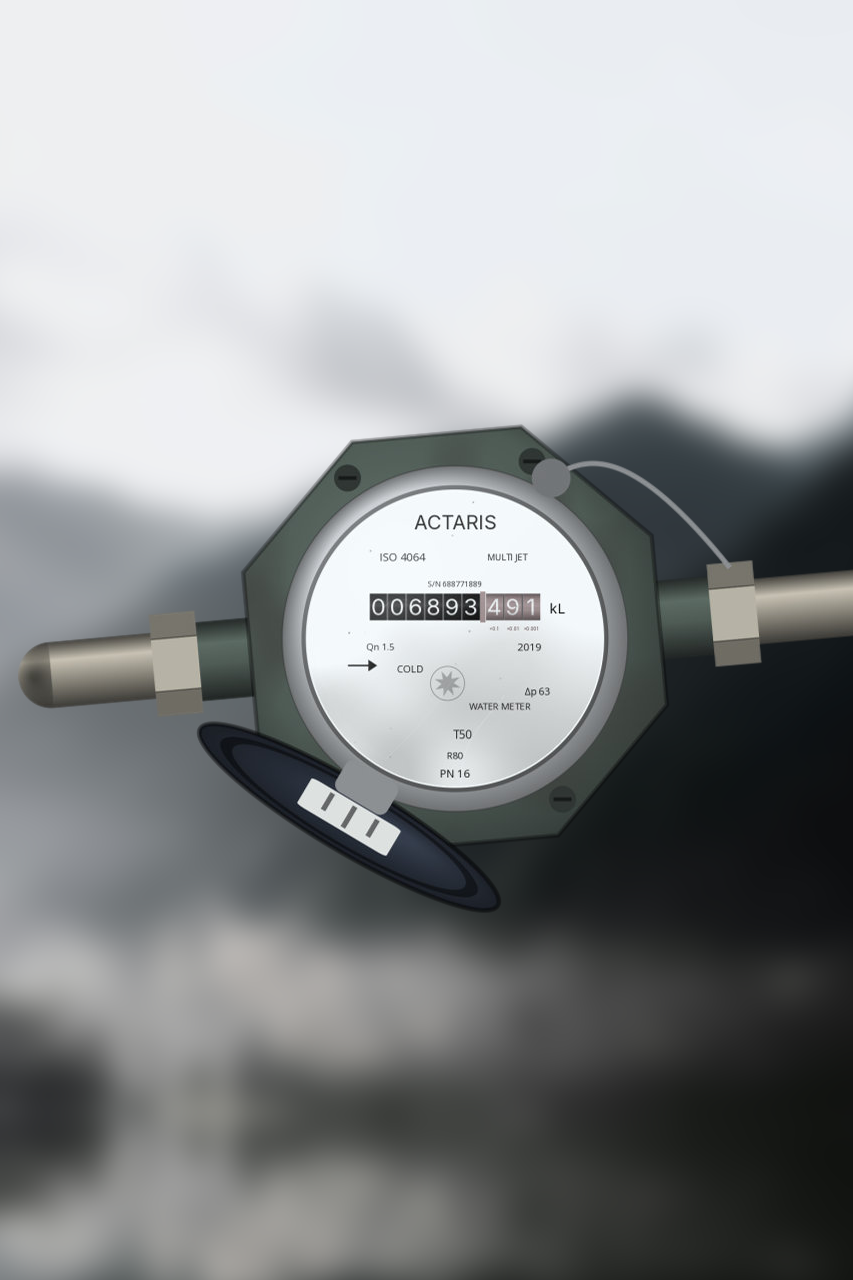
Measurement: 6893.491 kL
